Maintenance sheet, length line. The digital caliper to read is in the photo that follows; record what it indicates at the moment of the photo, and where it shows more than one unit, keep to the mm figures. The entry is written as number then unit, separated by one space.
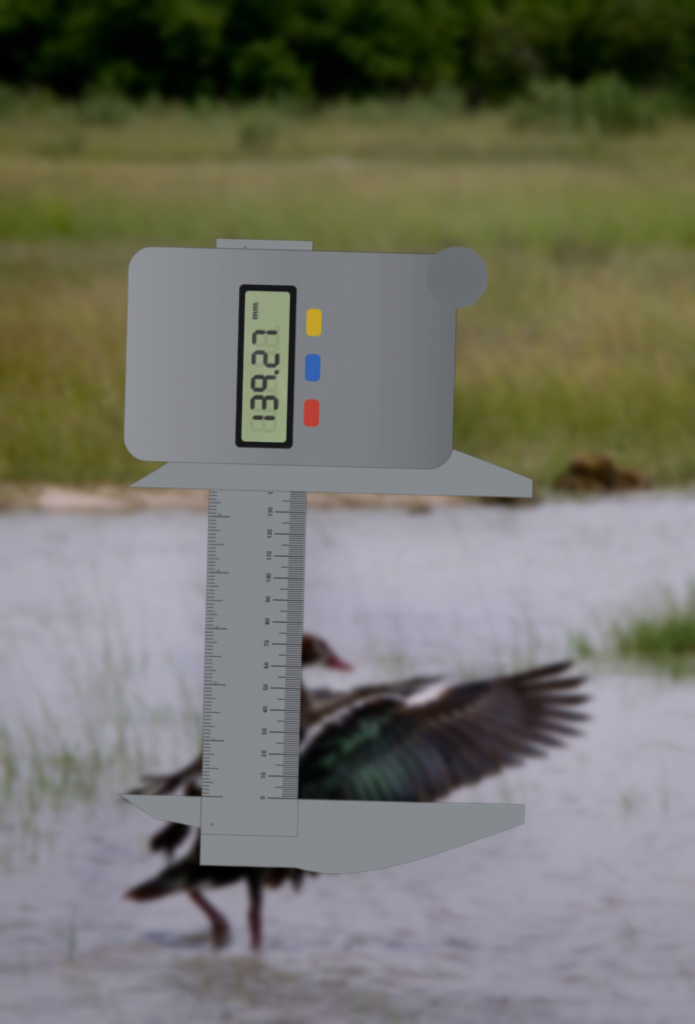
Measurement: 139.27 mm
